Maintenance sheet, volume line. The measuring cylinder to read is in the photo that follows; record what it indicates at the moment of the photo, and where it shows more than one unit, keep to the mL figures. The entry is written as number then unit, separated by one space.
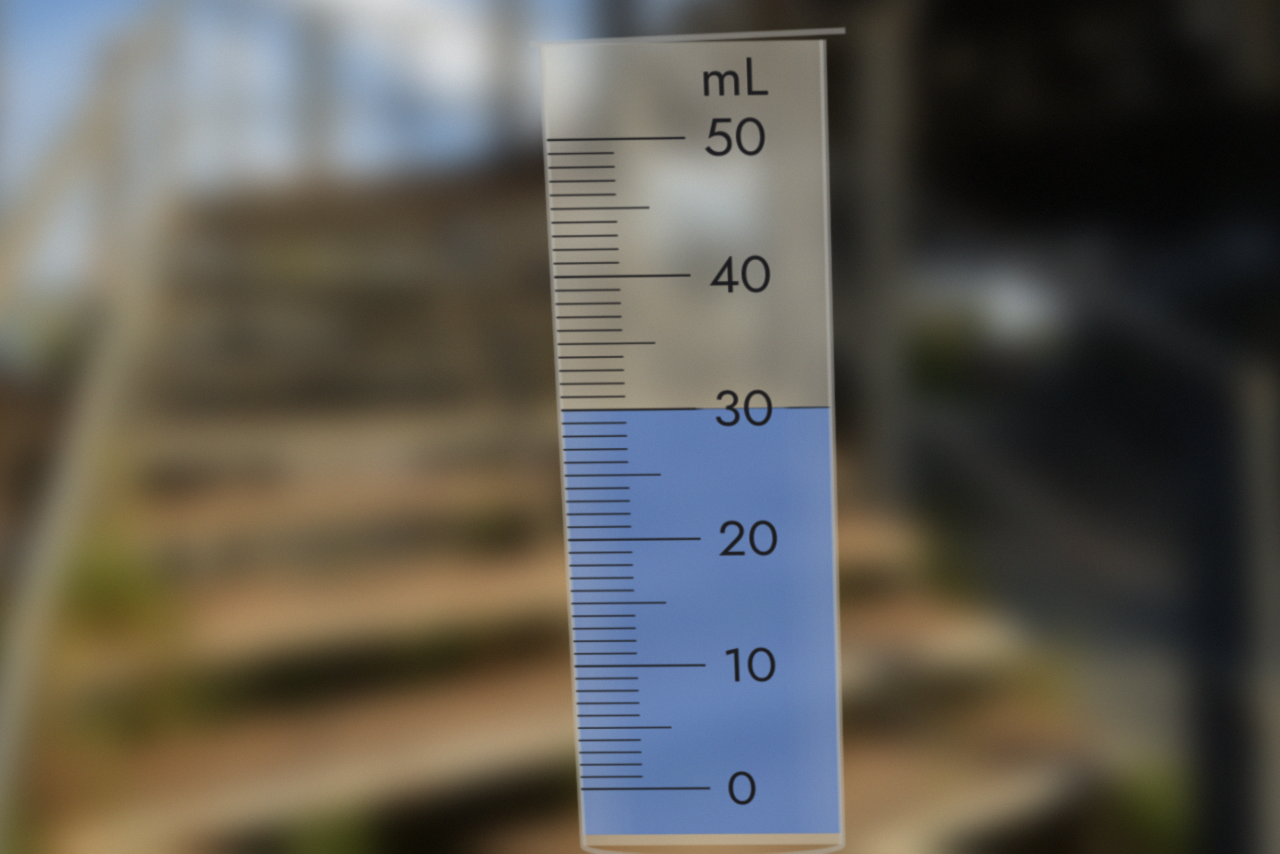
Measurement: 30 mL
